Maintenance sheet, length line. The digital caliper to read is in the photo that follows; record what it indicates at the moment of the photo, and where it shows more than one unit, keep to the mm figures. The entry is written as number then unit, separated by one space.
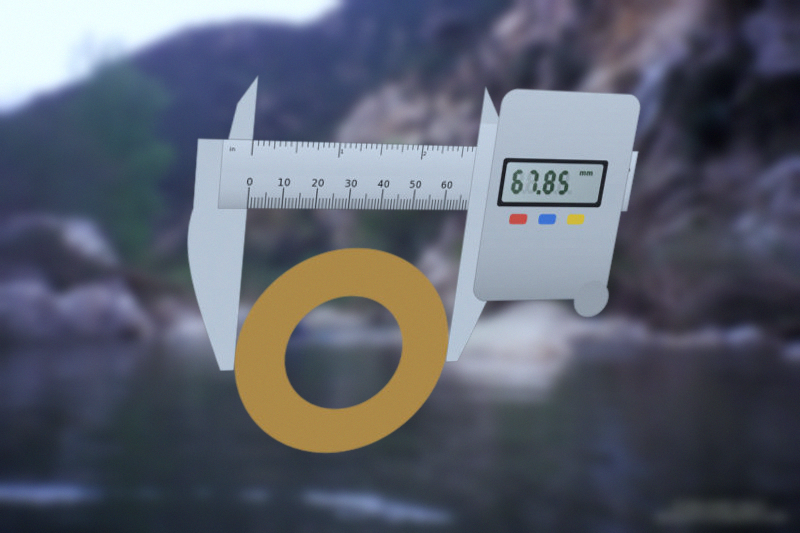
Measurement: 67.85 mm
